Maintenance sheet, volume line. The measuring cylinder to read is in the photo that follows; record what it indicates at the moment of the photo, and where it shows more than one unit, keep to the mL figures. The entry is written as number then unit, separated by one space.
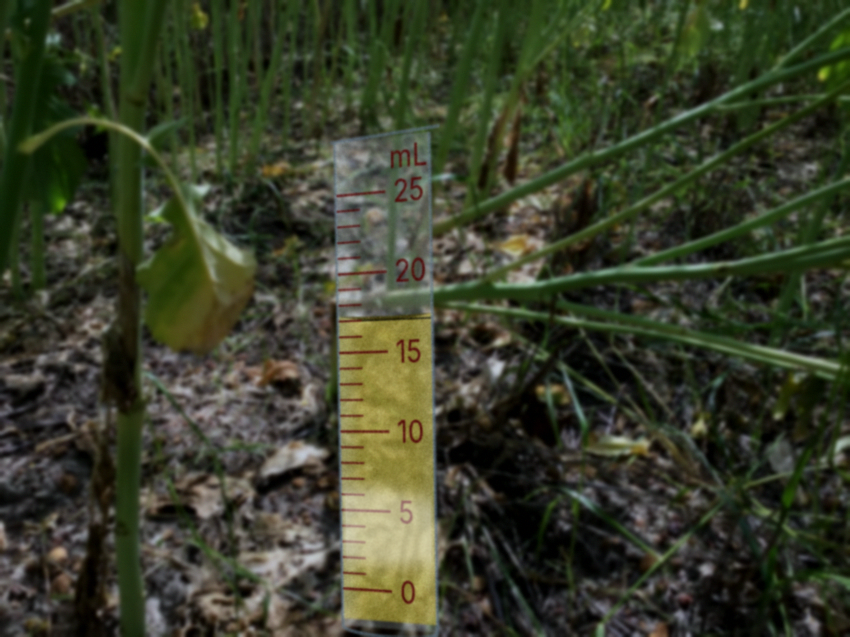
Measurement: 17 mL
